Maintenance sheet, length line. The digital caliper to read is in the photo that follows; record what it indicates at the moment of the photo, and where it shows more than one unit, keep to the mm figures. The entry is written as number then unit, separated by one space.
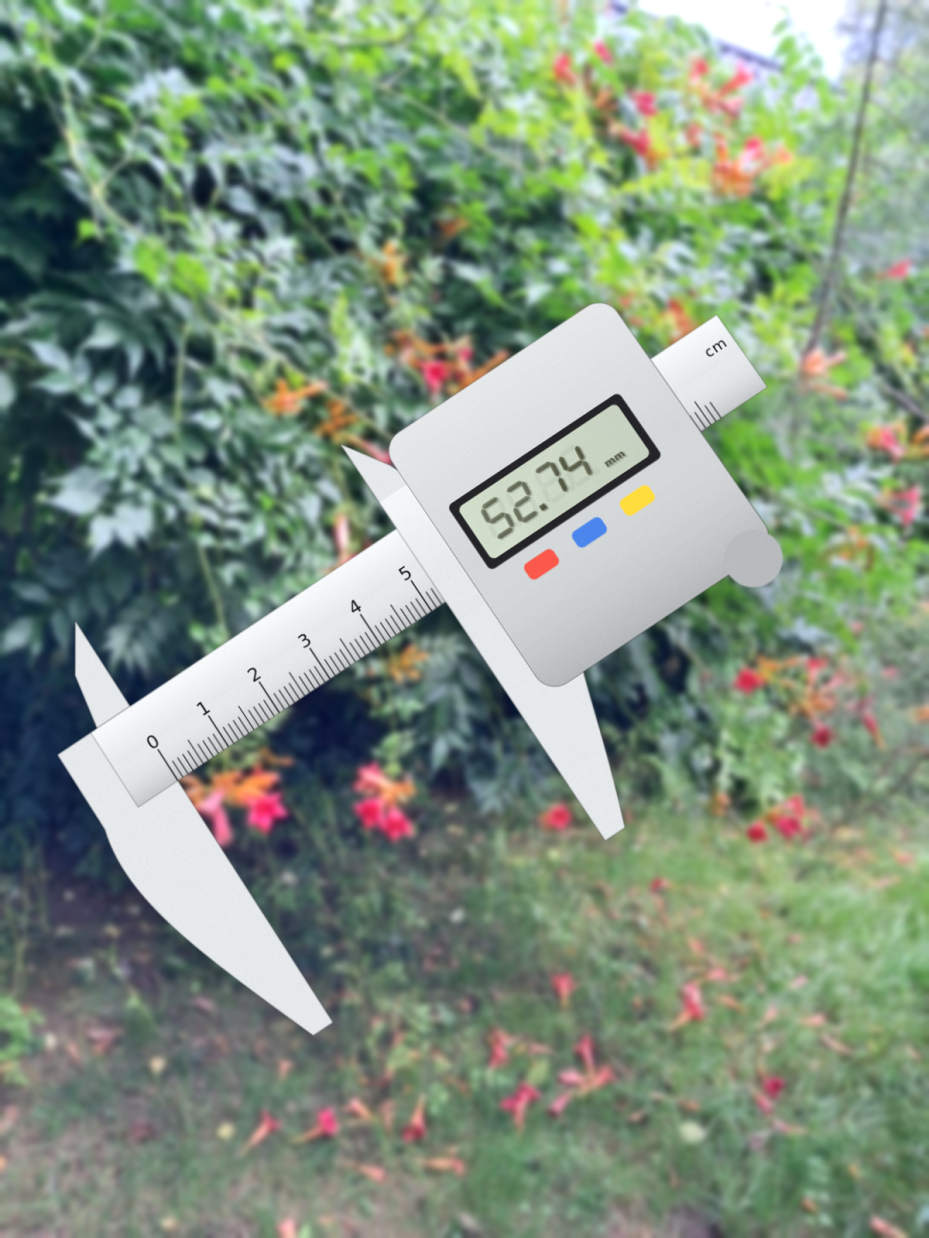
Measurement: 52.74 mm
